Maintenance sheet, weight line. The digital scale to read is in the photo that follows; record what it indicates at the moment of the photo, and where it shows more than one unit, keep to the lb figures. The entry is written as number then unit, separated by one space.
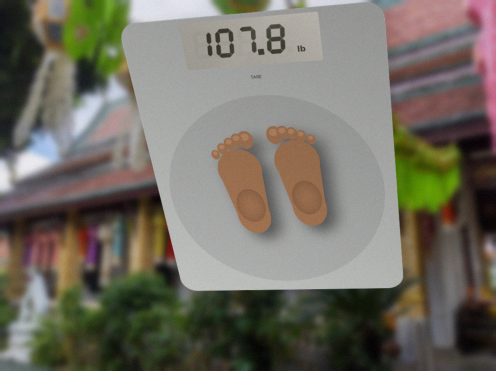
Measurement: 107.8 lb
